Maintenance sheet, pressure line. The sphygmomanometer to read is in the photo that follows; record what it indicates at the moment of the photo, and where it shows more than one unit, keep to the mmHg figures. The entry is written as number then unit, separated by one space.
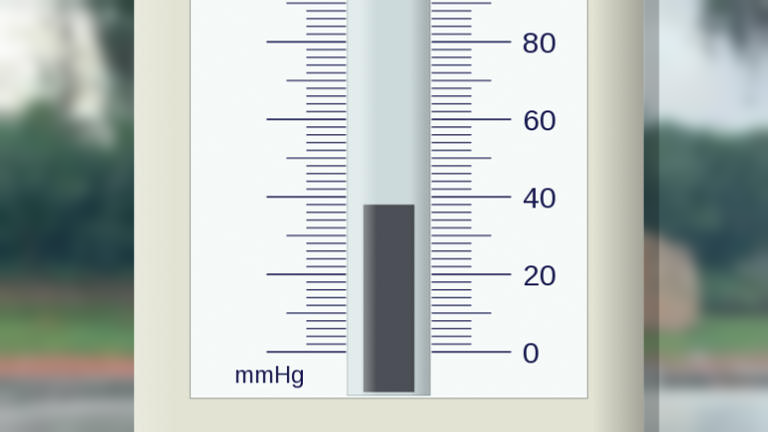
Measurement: 38 mmHg
